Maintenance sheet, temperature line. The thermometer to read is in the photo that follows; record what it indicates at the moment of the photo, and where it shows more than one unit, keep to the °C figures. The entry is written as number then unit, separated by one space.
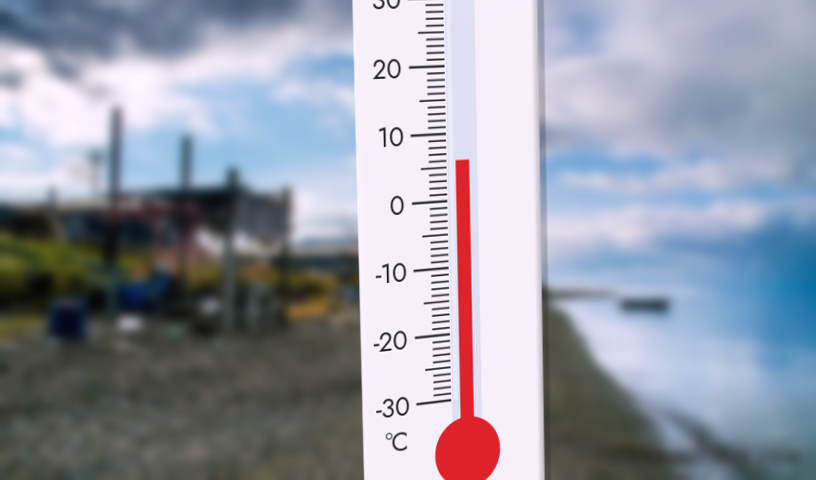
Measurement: 6 °C
